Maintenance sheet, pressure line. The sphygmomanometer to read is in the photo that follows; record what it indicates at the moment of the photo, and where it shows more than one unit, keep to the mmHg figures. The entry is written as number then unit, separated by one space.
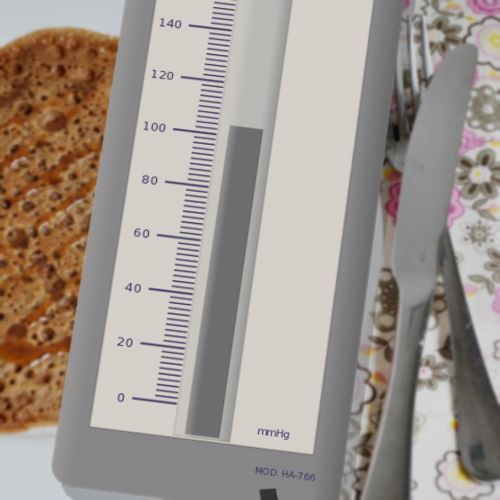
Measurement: 104 mmHg
